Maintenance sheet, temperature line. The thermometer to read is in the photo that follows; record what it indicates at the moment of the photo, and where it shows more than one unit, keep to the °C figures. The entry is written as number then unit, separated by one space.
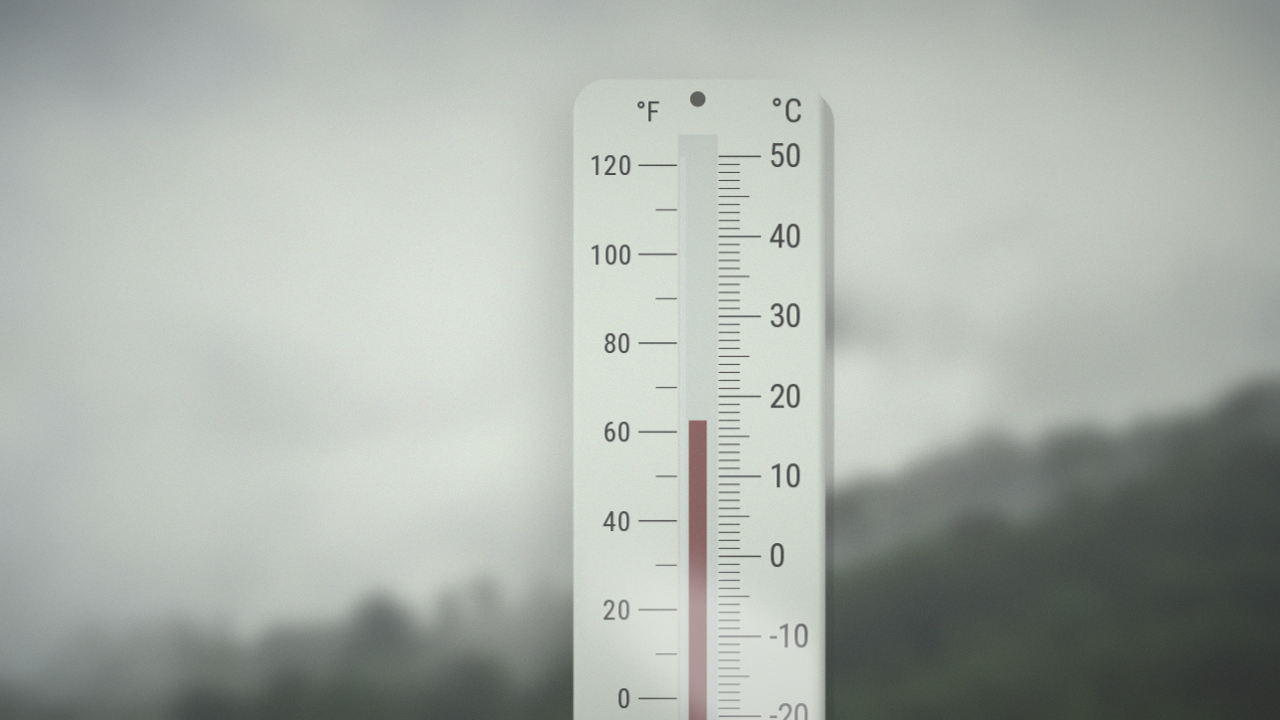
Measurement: 17 °C
